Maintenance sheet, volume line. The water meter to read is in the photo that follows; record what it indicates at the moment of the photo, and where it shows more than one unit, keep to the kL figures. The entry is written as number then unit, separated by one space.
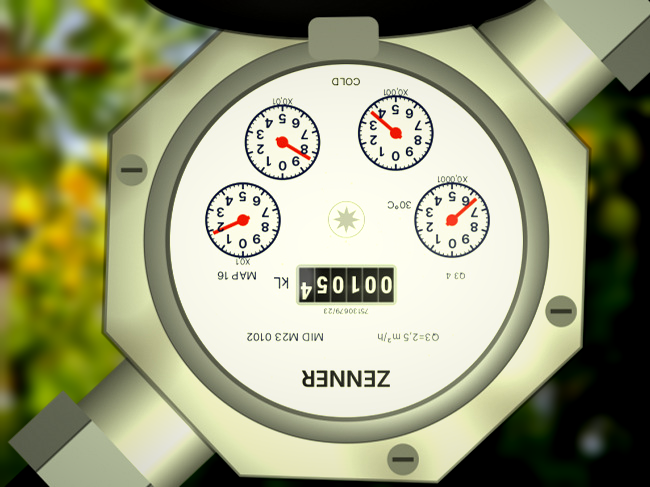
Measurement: 1054.1836 kL
